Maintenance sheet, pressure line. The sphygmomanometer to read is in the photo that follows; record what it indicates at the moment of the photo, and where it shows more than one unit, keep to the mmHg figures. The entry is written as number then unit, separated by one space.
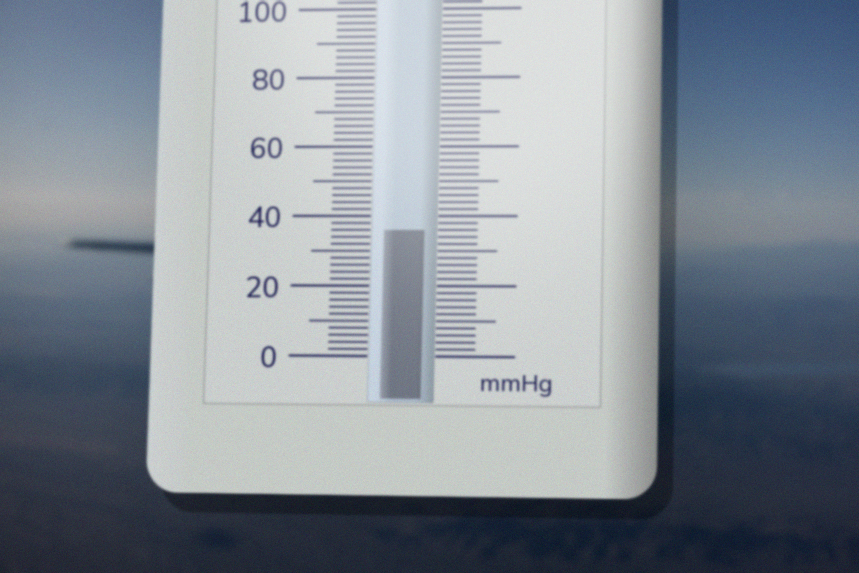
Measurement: 36 mmHg
